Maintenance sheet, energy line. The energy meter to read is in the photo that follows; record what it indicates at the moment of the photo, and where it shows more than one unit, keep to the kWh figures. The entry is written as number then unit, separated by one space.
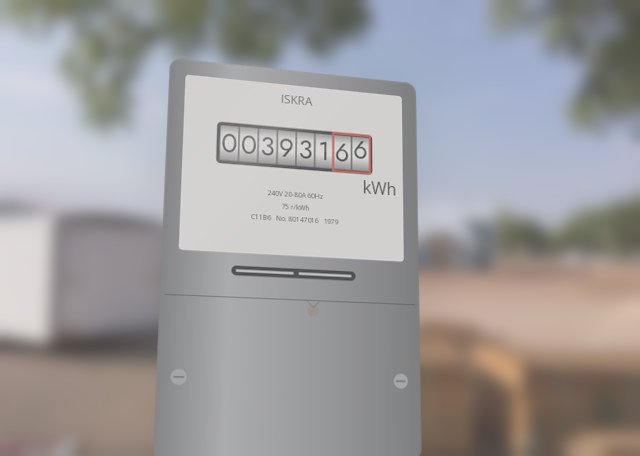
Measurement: 3931.66 kWh
